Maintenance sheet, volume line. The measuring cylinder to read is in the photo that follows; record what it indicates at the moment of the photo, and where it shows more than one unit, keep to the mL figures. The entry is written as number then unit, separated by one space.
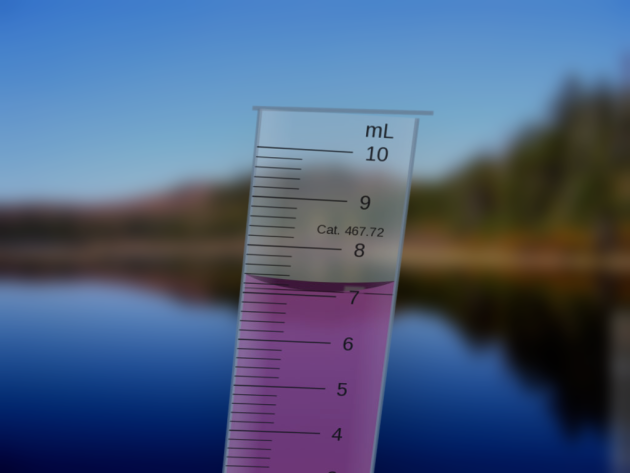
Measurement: 7.1 mL
